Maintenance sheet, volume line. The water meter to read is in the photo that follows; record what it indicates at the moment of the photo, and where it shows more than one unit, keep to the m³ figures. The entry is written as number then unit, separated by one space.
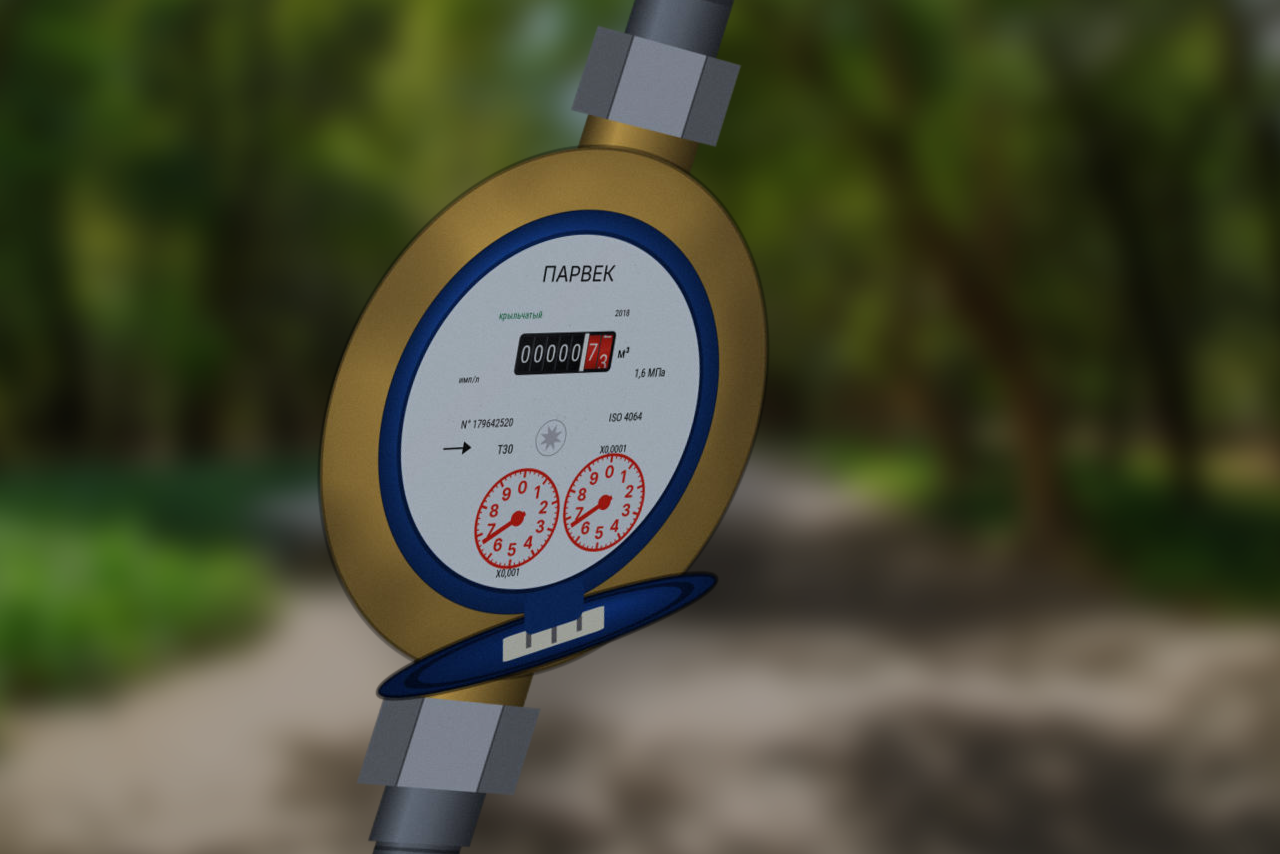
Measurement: 0.7266 m³
